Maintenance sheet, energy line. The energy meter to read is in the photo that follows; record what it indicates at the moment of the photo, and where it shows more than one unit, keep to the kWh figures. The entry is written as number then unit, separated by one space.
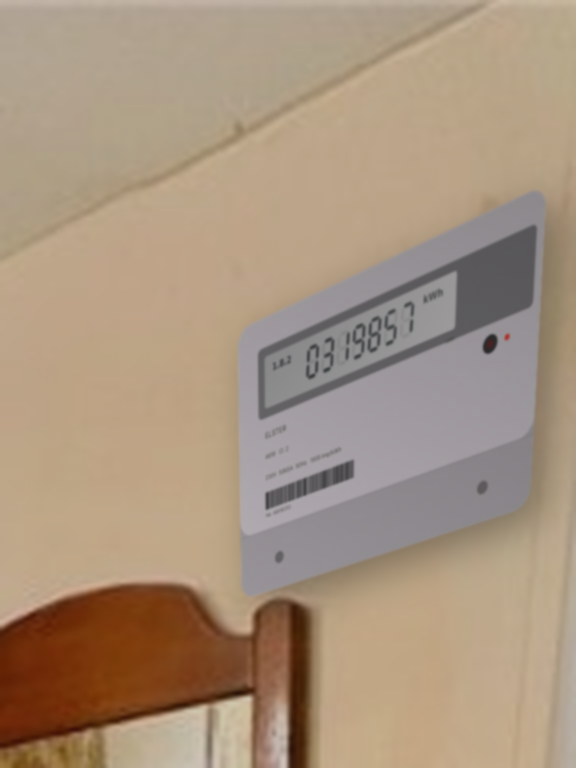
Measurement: 319857 kWh
